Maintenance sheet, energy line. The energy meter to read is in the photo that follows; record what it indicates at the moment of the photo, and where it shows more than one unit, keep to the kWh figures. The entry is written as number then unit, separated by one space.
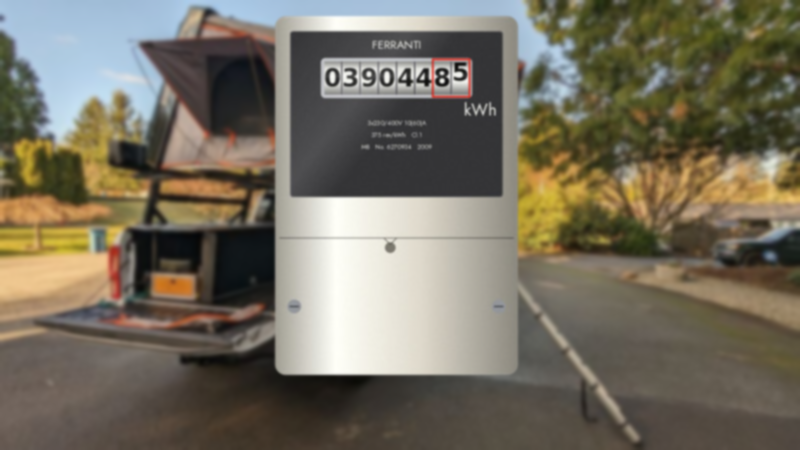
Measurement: 39044.85 kWh
